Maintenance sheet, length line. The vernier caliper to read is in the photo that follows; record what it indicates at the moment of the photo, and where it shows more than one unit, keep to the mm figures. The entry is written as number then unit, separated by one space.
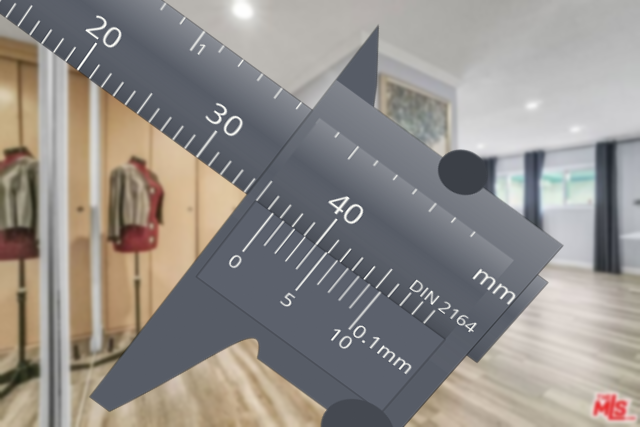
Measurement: 36.4 mm
